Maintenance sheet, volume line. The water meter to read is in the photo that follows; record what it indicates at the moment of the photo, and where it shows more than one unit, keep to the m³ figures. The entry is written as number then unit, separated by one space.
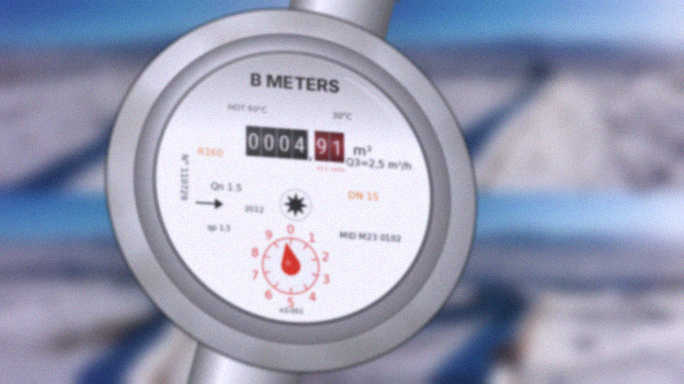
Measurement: 4.909 m³
